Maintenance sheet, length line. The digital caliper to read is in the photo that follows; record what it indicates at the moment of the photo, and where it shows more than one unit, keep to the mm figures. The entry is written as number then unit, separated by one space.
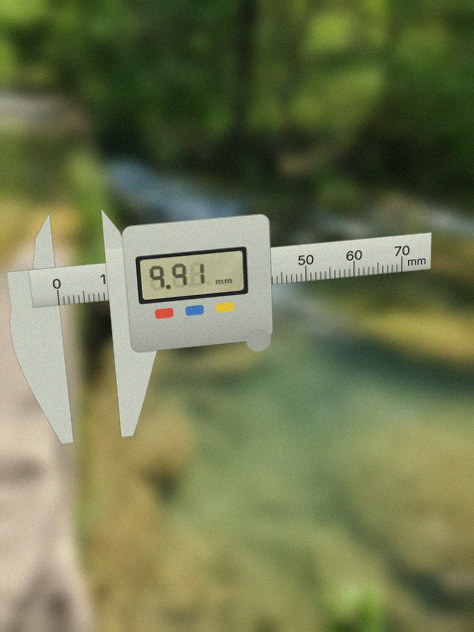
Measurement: 9.91 mm
